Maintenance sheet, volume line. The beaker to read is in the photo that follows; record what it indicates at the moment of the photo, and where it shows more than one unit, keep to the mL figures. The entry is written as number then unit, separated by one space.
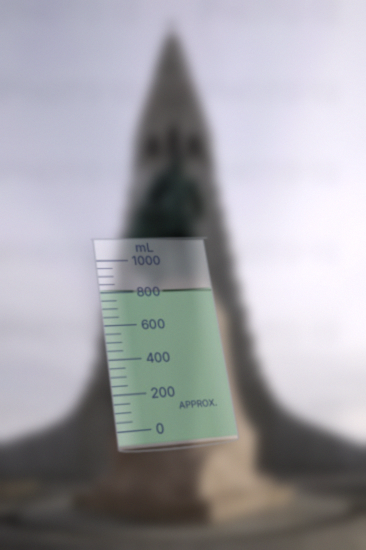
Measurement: 800 mL
